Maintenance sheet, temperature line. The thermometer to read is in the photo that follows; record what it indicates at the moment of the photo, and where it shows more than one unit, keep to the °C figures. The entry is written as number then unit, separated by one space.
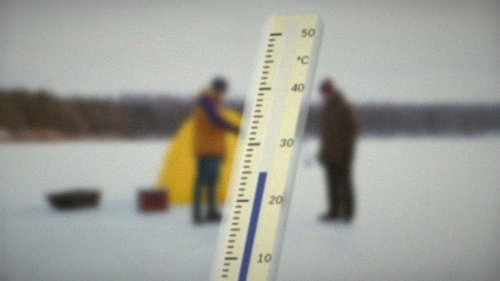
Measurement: 25 °C
